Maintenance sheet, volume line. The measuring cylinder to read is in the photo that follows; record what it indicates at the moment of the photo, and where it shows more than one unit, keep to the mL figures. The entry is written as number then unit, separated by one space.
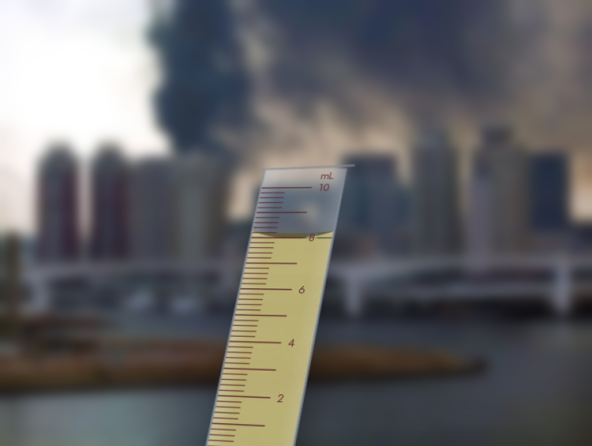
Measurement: 8 mL
